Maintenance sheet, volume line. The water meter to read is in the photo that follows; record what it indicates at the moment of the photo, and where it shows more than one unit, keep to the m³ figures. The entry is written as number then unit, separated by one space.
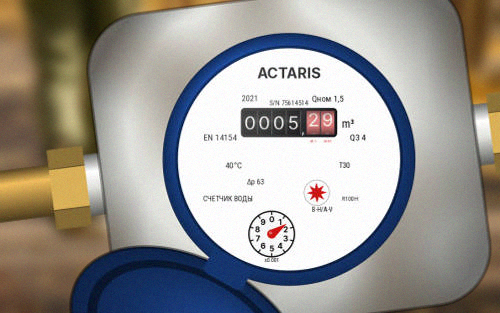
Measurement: 5.291 m³
